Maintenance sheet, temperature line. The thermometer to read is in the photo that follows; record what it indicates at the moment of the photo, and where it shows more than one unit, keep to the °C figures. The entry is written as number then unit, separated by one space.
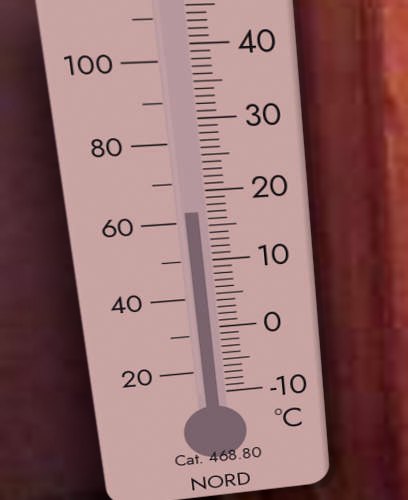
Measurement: 17 °C
